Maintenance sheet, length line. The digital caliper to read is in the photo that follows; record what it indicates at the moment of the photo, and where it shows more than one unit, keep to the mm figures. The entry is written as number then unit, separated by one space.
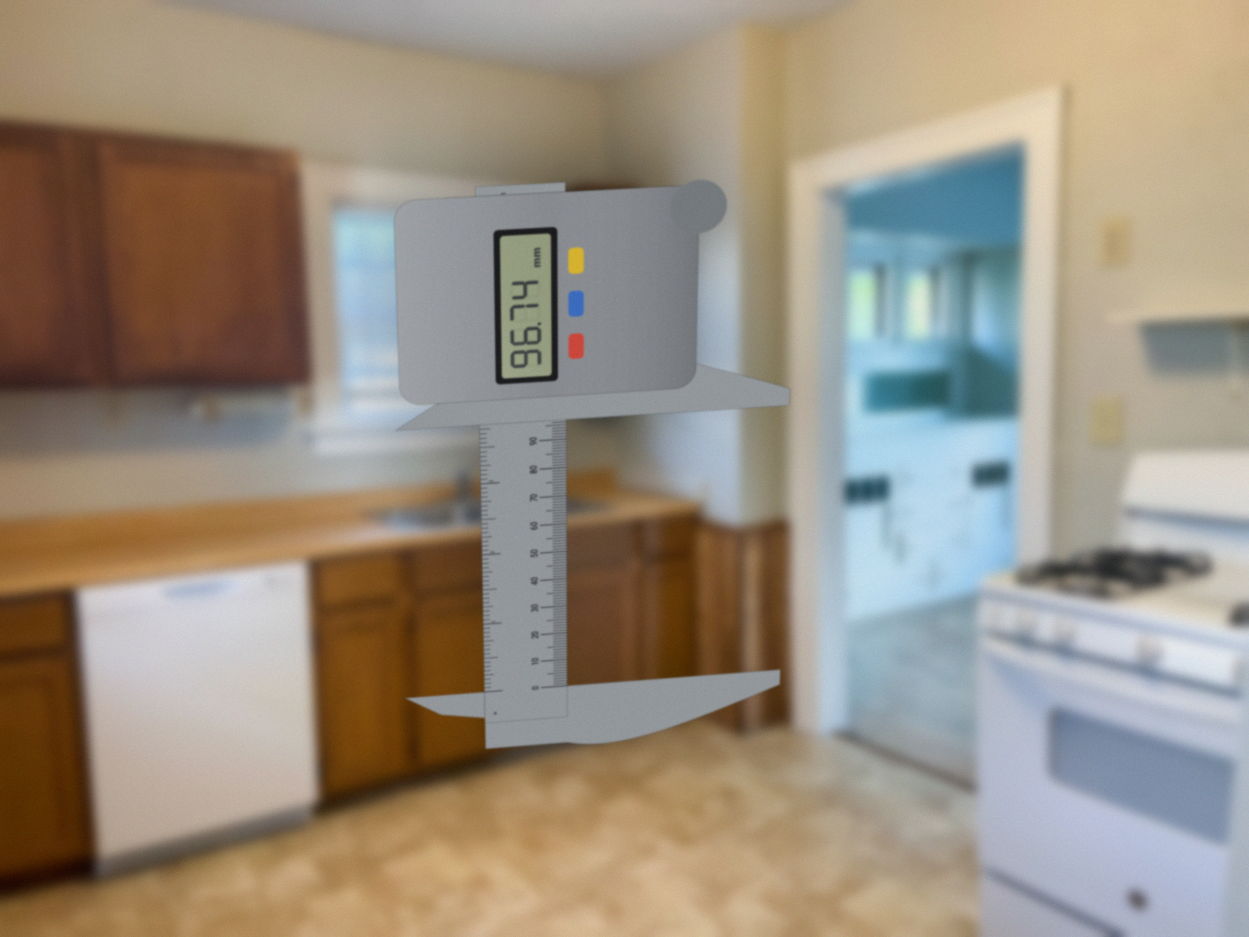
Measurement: 96.74 mm
